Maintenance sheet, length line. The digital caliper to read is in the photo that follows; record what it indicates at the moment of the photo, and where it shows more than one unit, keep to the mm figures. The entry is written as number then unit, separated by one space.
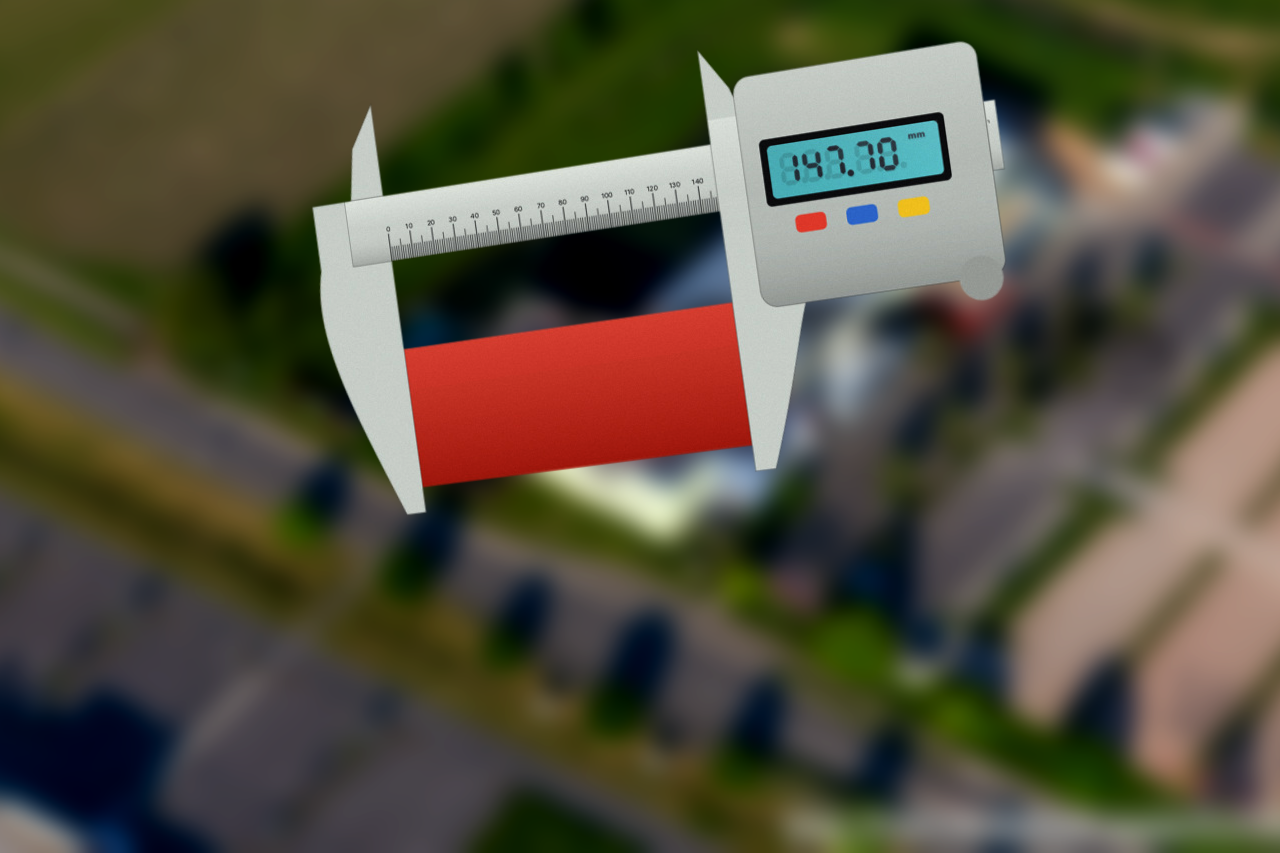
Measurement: 147.70 mm
